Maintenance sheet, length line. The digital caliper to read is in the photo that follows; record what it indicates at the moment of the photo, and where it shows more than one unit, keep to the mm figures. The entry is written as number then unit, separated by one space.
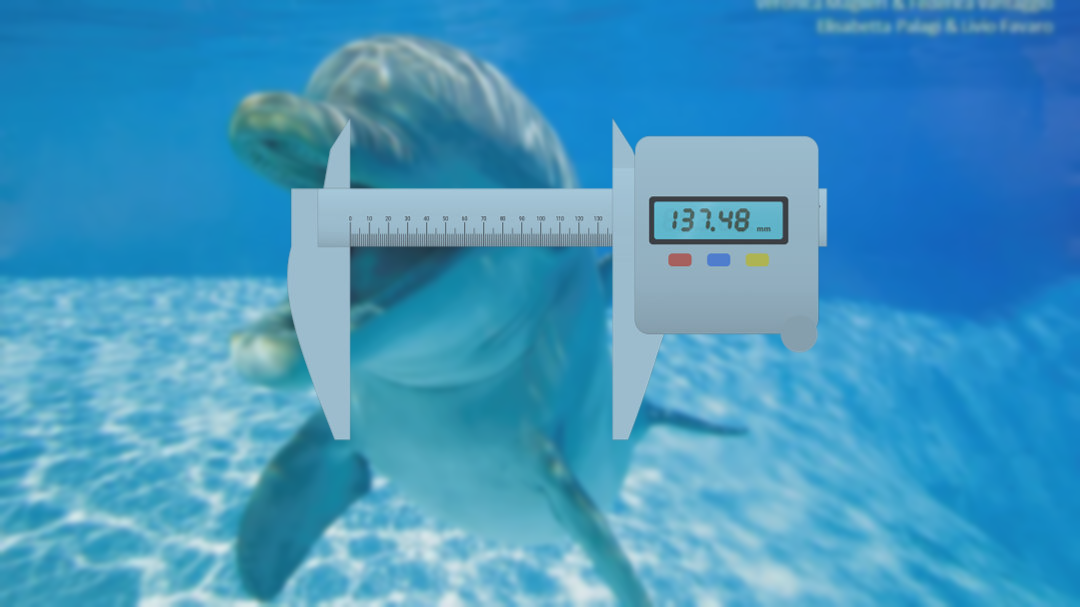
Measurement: 137.48 mm
